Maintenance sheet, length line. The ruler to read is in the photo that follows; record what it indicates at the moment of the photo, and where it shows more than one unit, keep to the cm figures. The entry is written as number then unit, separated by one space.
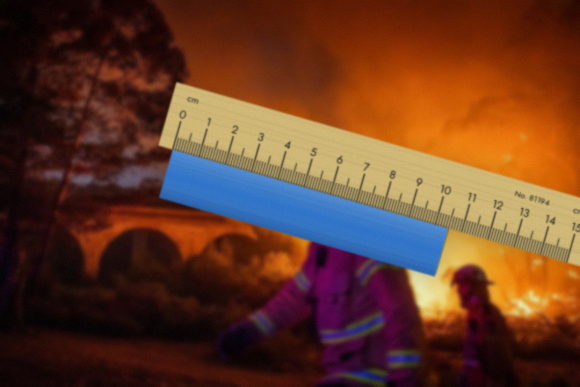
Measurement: 10.5 cm
